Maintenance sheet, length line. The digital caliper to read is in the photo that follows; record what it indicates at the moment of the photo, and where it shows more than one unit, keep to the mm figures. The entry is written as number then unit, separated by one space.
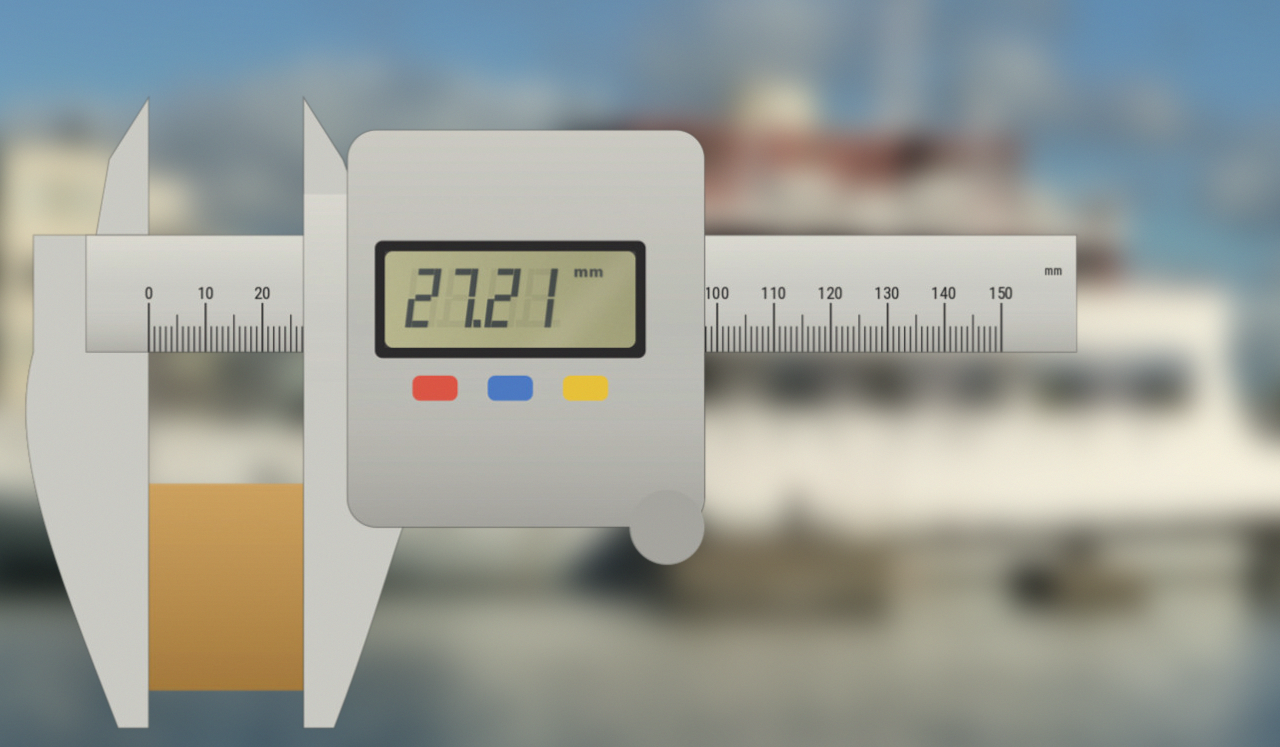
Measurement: 27.21 mm
